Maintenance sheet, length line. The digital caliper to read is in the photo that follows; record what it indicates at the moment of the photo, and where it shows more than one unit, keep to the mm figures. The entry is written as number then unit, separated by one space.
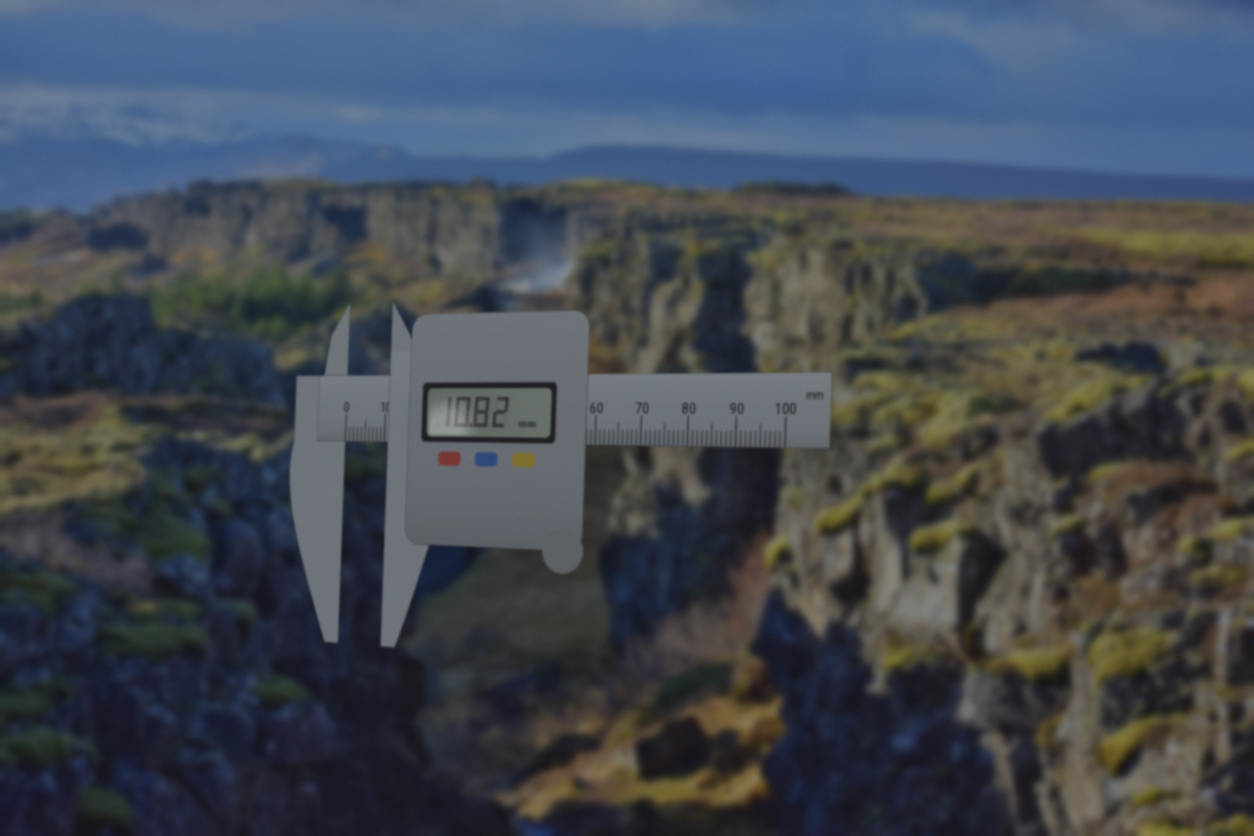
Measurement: 10.82 mm
